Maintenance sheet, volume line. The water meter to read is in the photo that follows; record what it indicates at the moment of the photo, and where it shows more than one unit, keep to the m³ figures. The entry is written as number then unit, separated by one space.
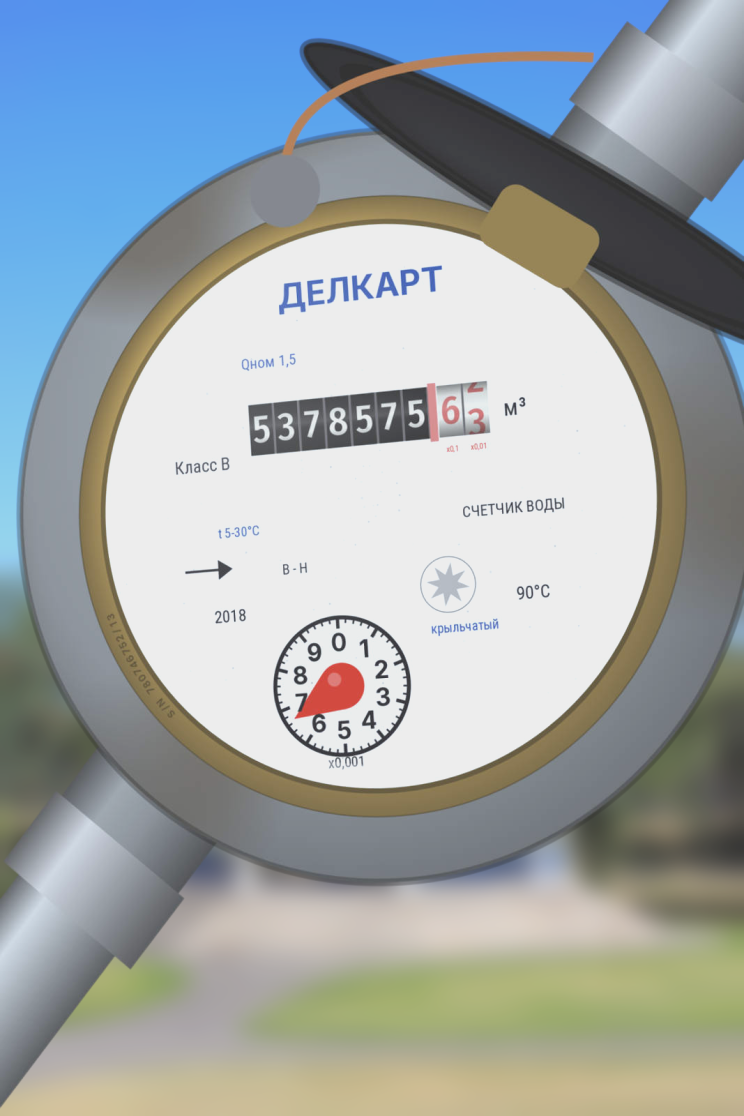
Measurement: 5378575.626 m³
